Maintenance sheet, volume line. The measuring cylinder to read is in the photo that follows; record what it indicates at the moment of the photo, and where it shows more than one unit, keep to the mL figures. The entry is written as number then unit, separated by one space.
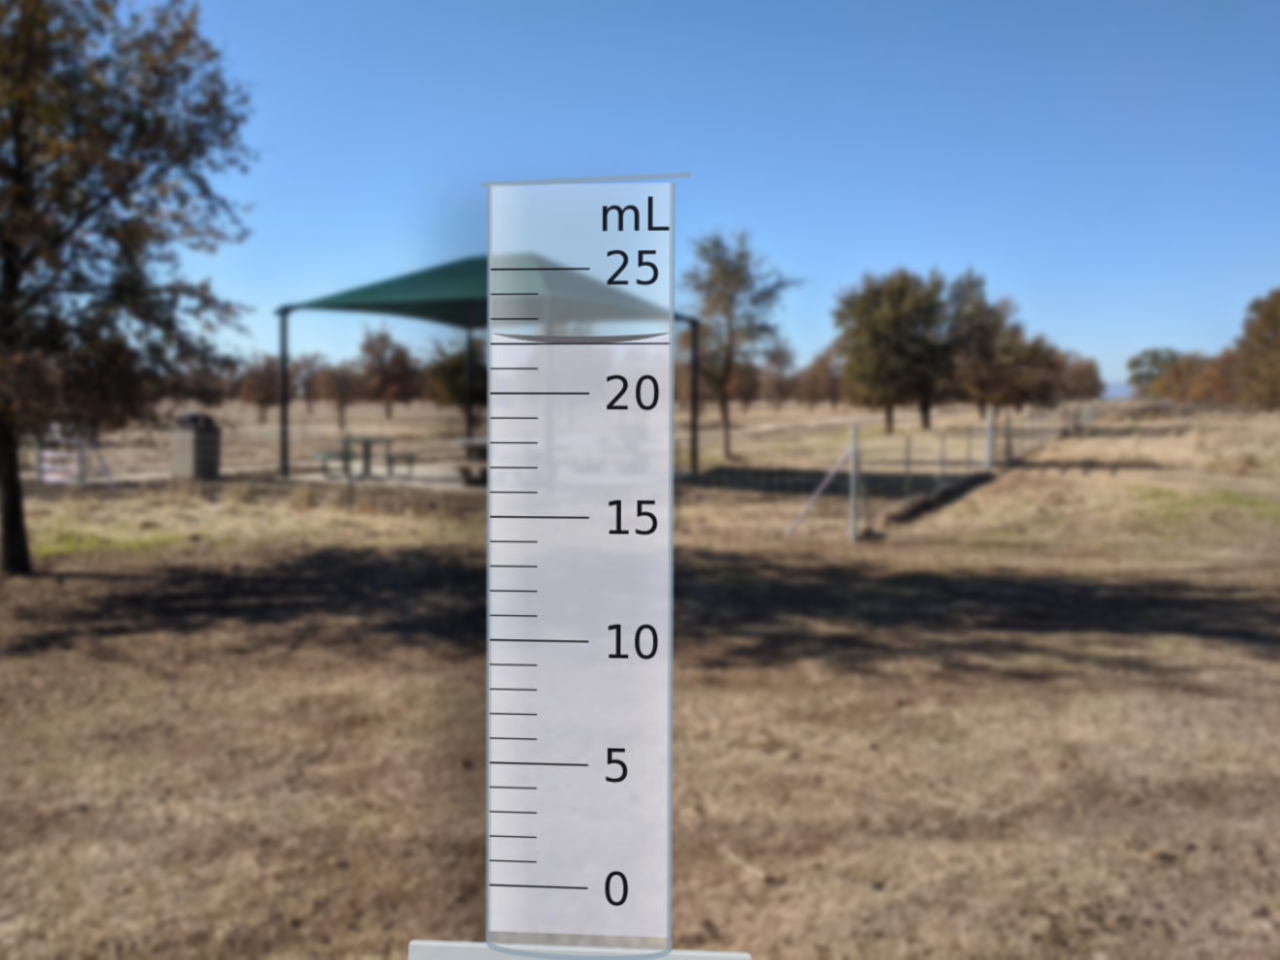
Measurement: 22 mL
